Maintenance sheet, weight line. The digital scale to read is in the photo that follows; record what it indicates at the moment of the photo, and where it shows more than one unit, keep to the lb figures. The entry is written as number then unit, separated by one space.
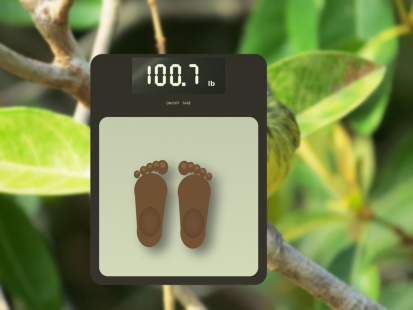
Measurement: 100.7 lb
